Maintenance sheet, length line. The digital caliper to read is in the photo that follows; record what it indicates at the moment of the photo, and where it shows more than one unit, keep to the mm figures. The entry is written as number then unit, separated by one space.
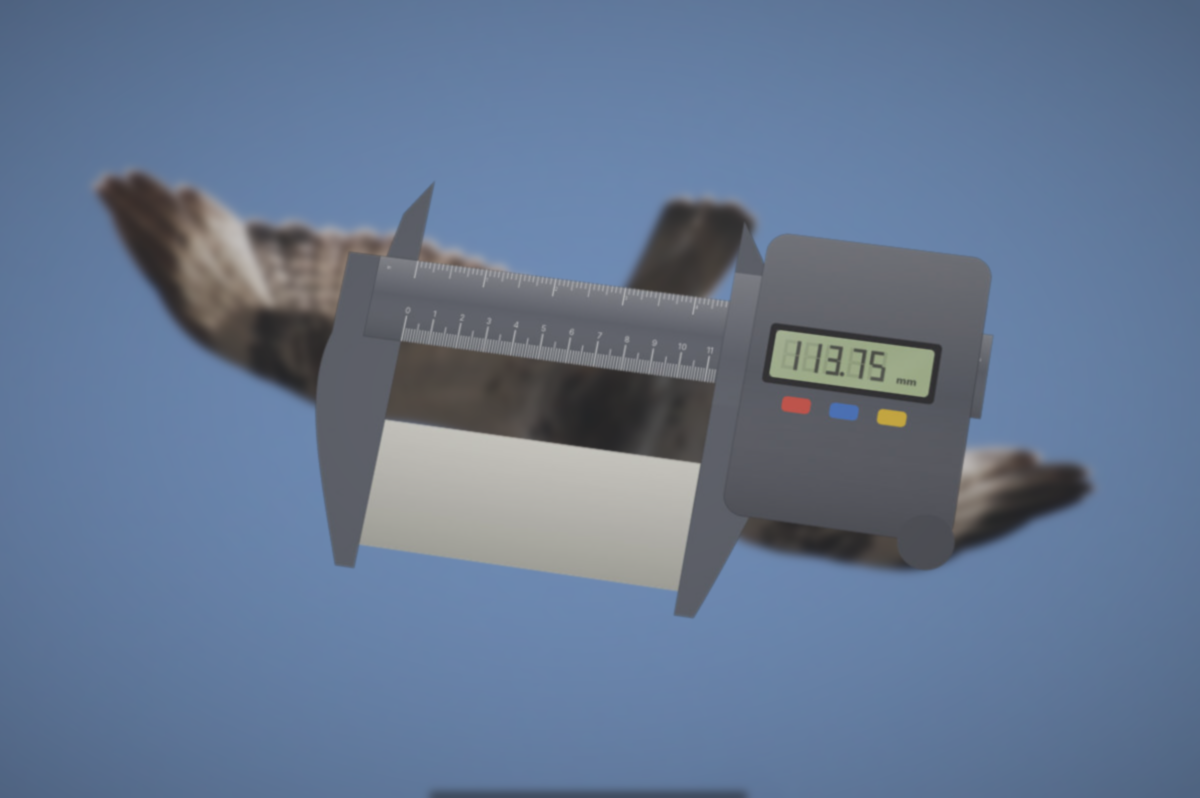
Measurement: 113.75 mm
